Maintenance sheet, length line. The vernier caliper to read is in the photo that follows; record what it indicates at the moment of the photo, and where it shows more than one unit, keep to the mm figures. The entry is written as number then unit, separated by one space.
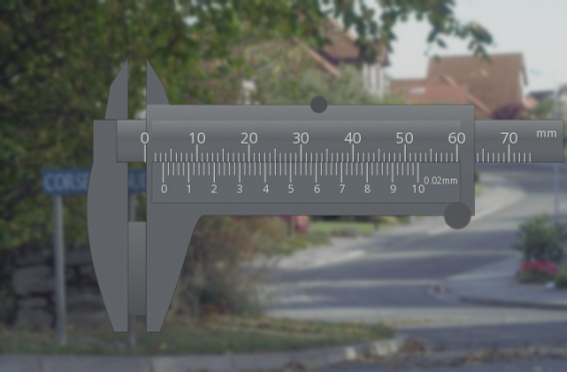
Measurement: 3.5 mm
